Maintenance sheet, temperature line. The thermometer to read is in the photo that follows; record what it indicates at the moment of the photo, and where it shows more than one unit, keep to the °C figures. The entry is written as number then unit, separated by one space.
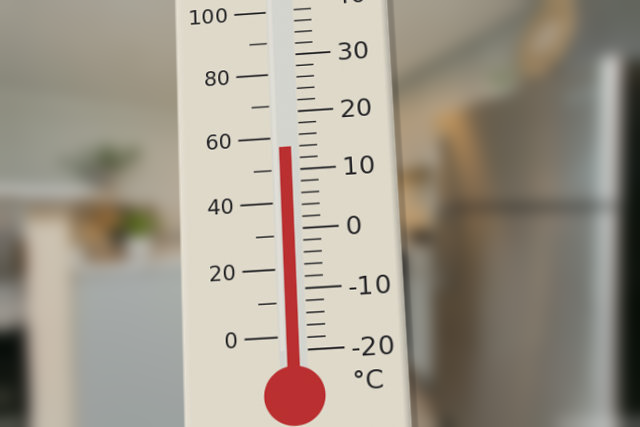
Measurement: 14 °C
